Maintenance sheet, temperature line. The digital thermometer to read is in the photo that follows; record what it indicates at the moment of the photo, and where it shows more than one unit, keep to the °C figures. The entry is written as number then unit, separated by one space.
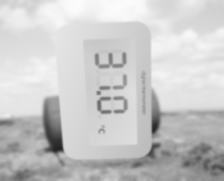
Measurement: 37.0 °C
